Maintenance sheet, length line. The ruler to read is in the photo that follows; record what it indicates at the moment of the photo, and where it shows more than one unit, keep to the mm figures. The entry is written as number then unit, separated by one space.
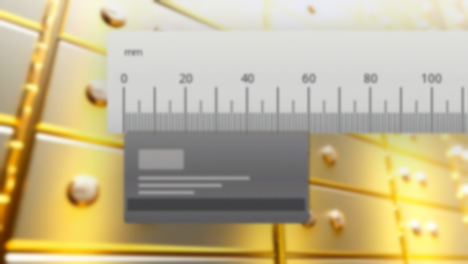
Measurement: 60 mm
